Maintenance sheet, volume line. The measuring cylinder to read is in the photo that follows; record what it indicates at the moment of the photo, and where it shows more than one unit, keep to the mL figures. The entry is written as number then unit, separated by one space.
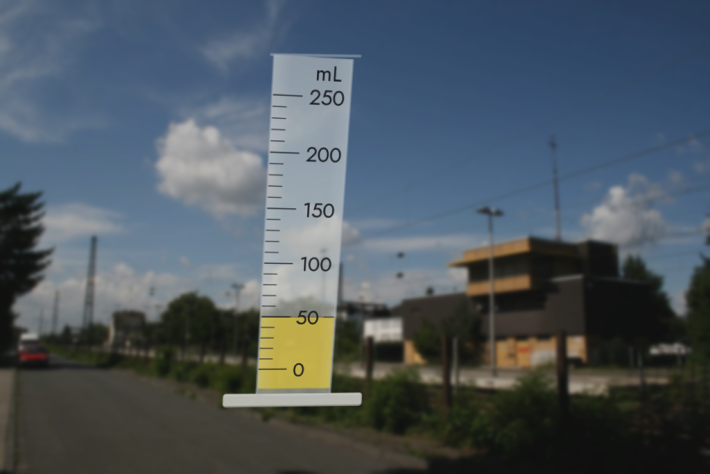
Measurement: 50 mL
